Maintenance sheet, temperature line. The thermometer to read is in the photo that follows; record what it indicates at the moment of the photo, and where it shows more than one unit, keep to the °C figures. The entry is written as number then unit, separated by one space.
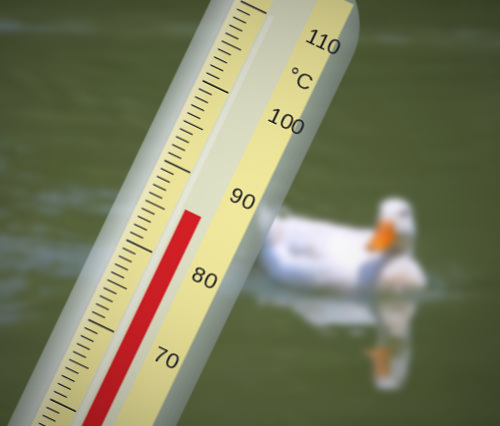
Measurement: 86 °C
